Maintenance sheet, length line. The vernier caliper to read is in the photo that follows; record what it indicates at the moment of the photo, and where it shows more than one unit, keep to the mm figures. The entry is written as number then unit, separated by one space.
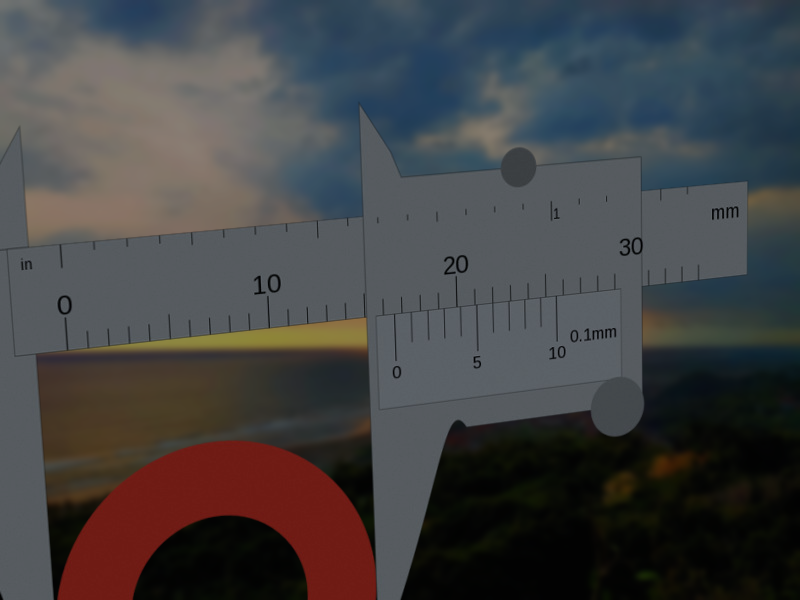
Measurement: 16.6 mm
